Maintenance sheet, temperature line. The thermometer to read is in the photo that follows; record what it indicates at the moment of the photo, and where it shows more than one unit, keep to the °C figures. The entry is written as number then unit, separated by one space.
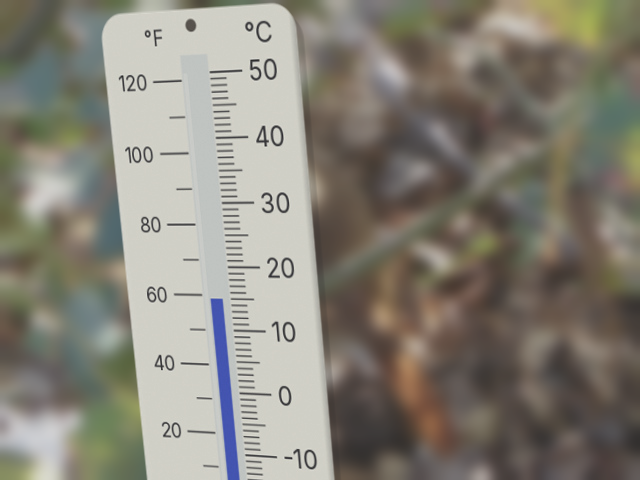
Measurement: 15 °C
